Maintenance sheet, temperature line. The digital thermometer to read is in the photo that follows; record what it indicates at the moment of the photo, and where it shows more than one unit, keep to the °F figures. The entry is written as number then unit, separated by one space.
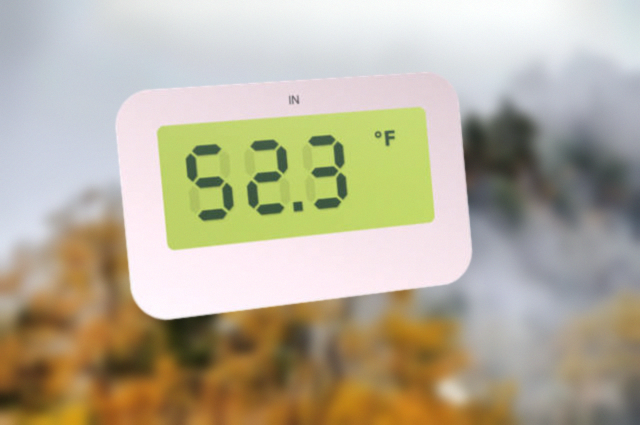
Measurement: 52.3 °F
